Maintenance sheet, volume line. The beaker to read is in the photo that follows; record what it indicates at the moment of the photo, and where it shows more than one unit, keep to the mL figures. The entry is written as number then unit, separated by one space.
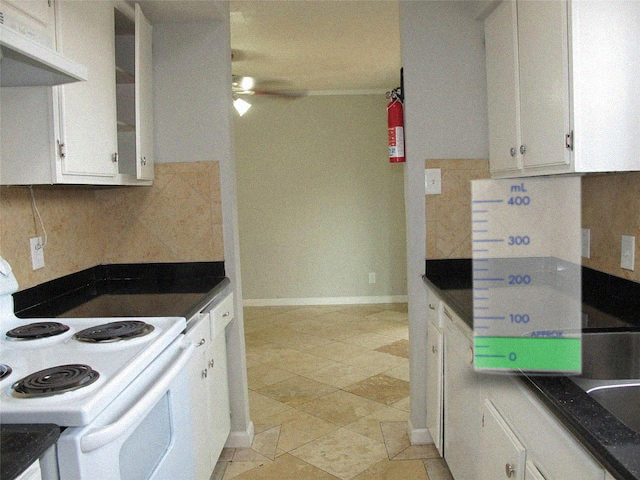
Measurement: 50 mL
